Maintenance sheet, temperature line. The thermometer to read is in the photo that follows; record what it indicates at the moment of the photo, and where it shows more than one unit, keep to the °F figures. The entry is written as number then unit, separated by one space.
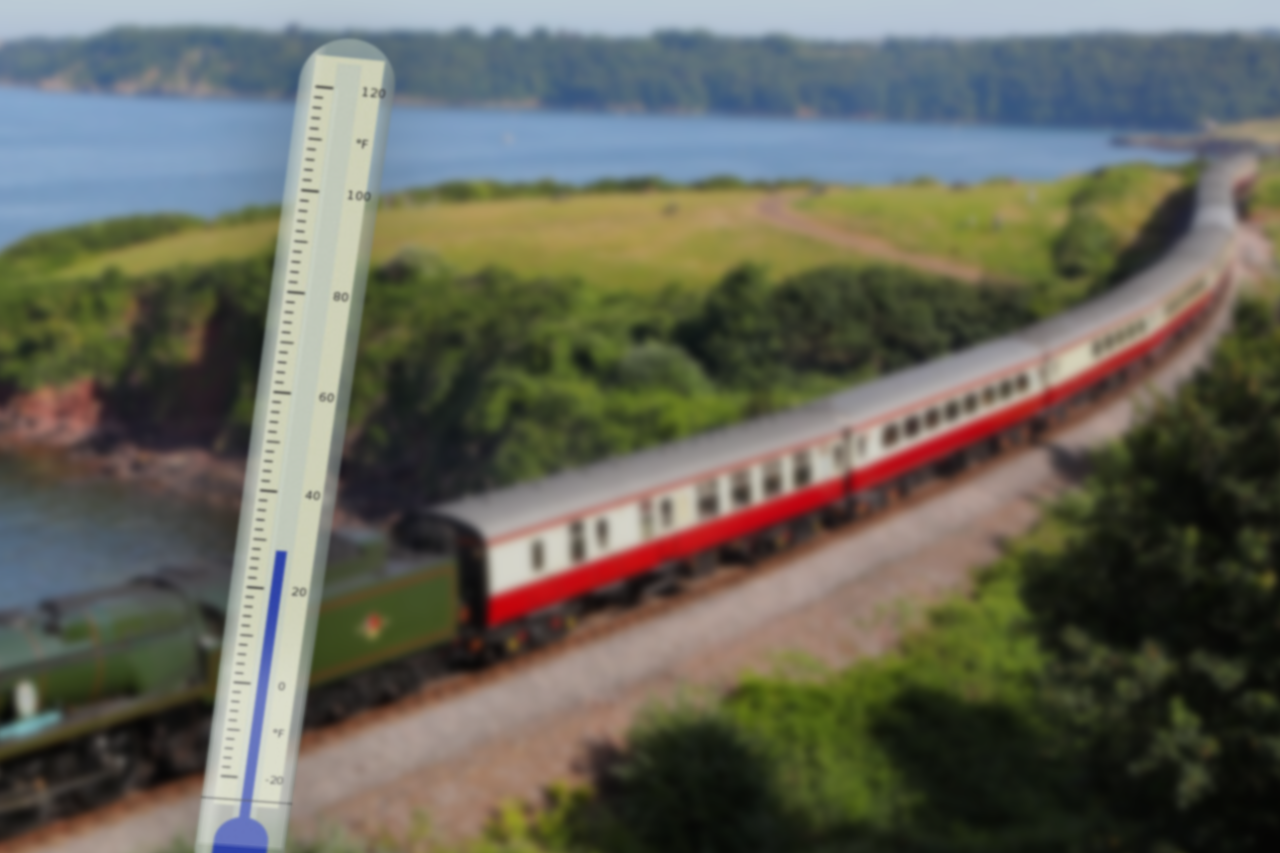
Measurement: 28 °F
